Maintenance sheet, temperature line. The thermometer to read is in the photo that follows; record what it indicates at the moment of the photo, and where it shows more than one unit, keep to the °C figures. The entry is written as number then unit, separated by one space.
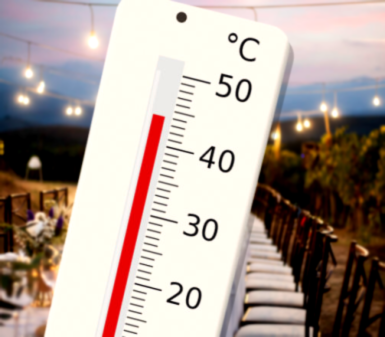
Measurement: 44 °C
